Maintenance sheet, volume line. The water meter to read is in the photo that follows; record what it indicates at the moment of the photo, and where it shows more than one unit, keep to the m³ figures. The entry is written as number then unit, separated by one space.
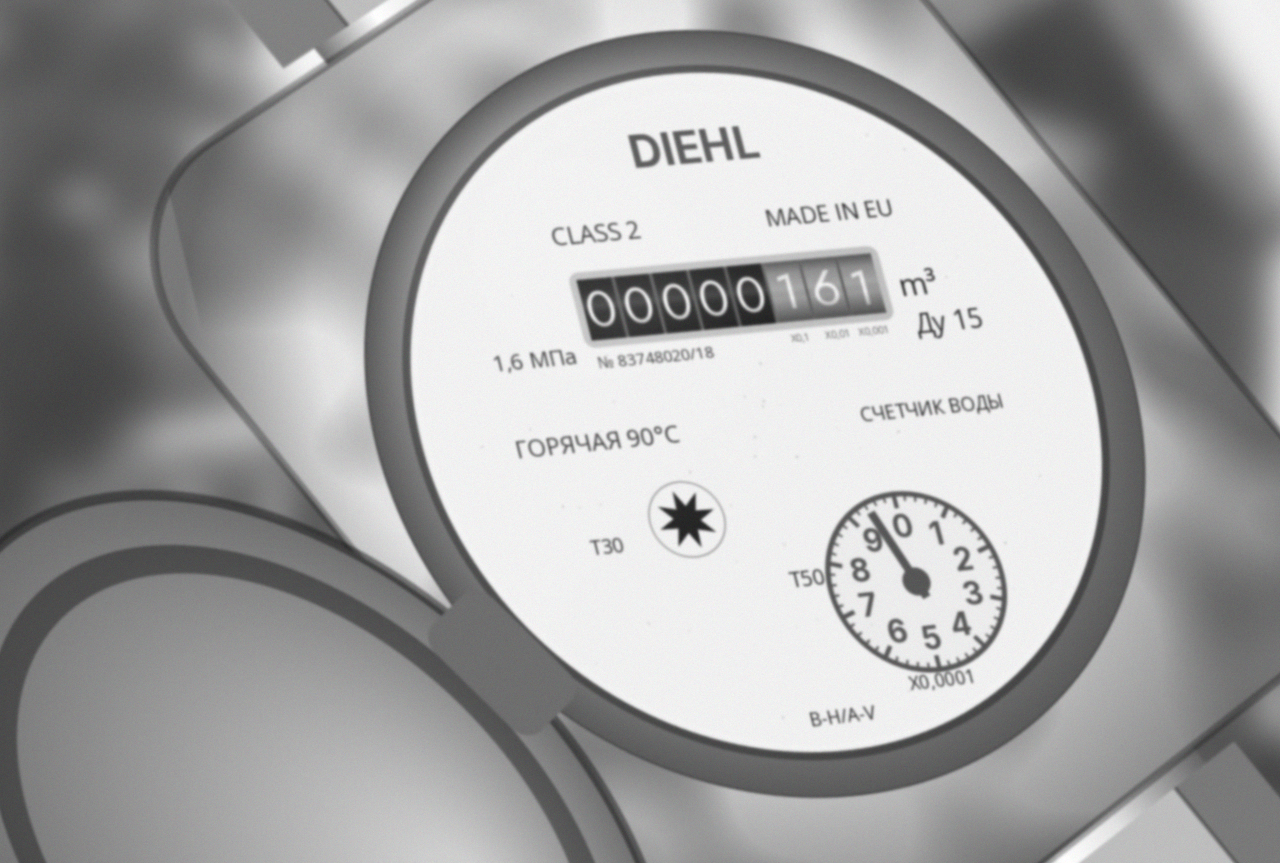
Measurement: 0.1609 m³
